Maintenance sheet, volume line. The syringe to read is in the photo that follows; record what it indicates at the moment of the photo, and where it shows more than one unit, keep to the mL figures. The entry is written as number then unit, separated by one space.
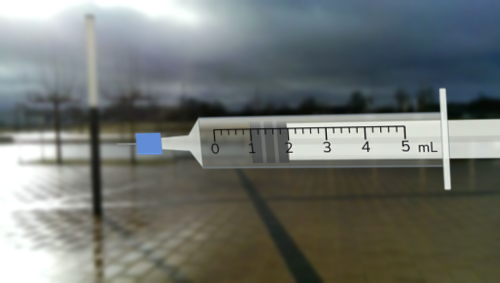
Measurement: 1 mL
